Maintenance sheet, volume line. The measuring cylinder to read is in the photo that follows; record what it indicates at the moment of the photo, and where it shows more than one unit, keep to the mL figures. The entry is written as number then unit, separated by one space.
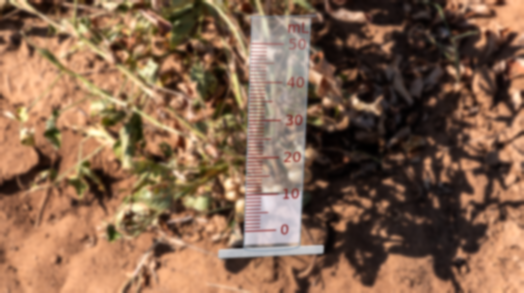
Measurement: 10 mL
